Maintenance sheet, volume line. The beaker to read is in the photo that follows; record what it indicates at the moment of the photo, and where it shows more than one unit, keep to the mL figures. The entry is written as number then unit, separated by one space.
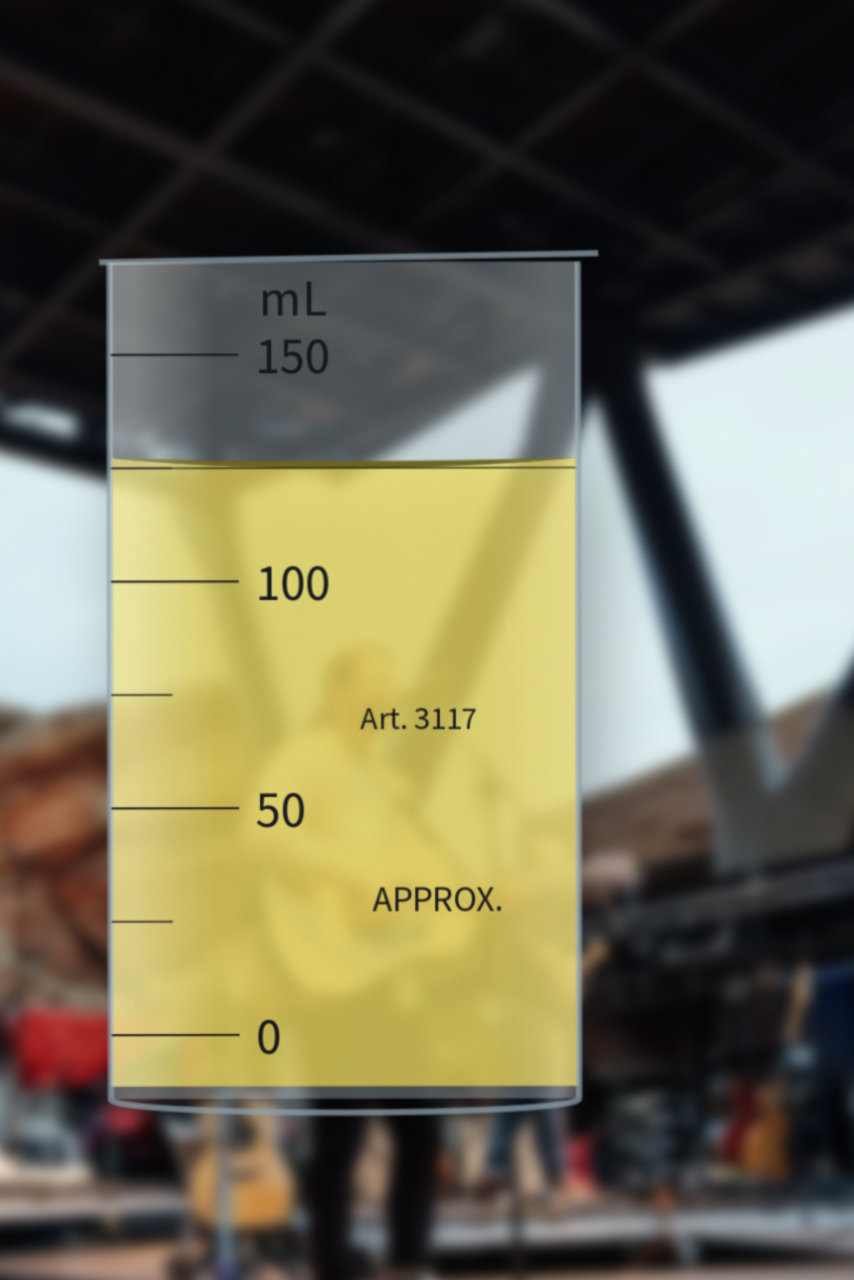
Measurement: 125 mL
